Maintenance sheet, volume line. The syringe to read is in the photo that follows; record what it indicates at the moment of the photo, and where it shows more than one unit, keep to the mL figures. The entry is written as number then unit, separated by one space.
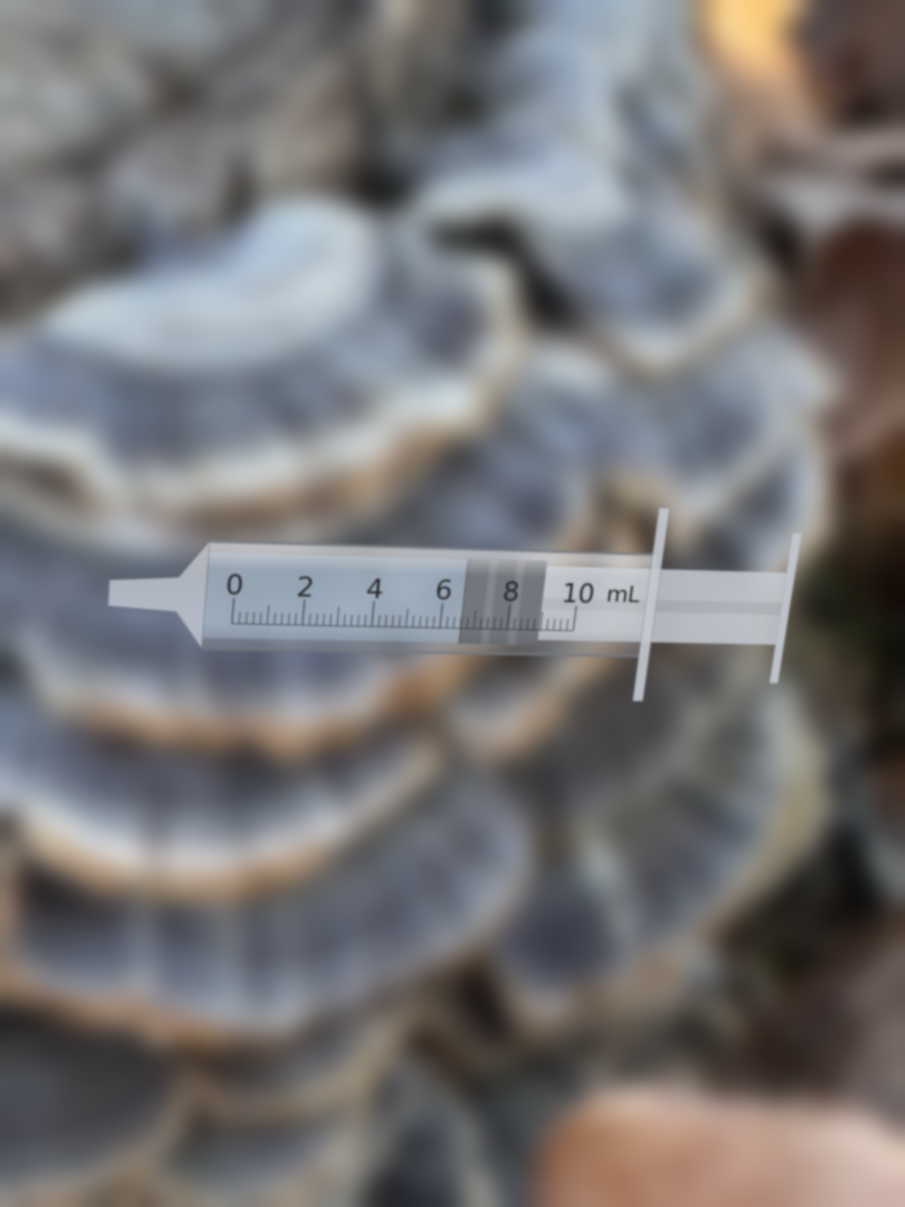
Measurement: 6.6 mL
